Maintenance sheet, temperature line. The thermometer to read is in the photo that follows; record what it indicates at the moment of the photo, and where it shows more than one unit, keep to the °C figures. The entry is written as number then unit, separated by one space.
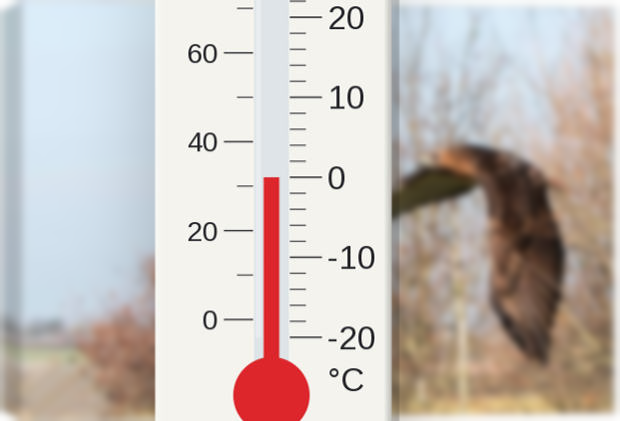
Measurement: 0 °C
